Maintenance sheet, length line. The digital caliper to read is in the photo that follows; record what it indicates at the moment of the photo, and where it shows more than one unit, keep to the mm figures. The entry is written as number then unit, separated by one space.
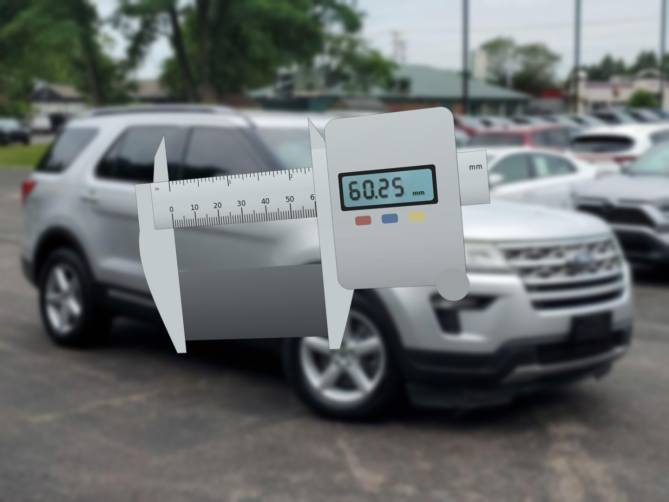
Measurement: 60.25 mm
